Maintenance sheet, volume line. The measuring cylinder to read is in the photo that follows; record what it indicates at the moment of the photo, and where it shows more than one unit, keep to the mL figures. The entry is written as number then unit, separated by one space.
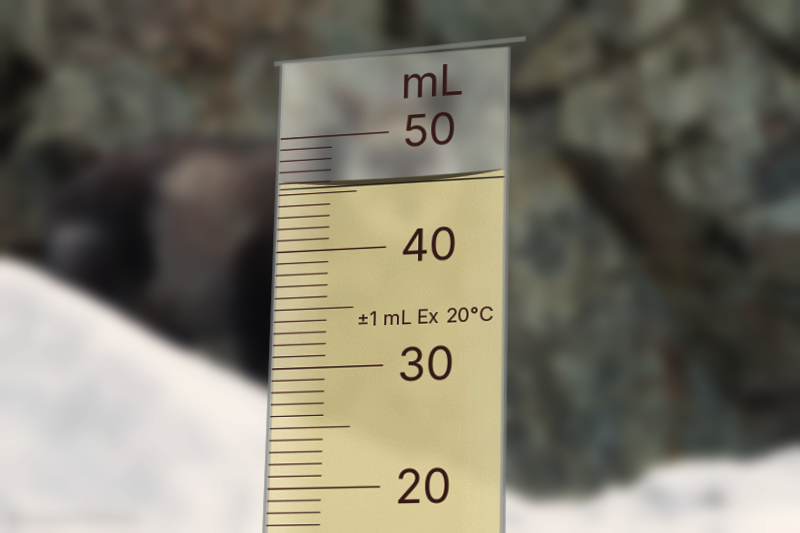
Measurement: 45.5 mL
